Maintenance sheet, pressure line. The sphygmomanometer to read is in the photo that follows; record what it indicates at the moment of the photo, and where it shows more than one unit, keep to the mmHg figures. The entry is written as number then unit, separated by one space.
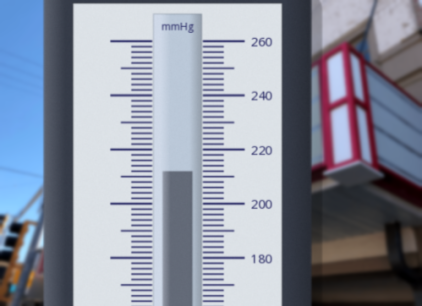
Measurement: 212 mmHg
